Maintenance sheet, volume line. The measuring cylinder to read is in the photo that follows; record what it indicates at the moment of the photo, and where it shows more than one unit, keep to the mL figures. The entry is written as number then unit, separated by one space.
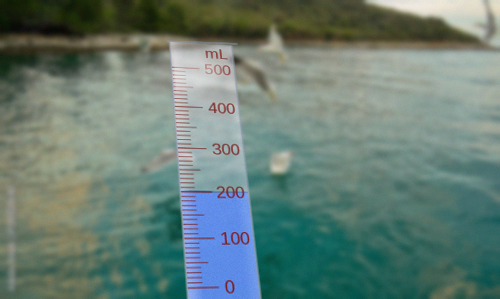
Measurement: 200 mL
